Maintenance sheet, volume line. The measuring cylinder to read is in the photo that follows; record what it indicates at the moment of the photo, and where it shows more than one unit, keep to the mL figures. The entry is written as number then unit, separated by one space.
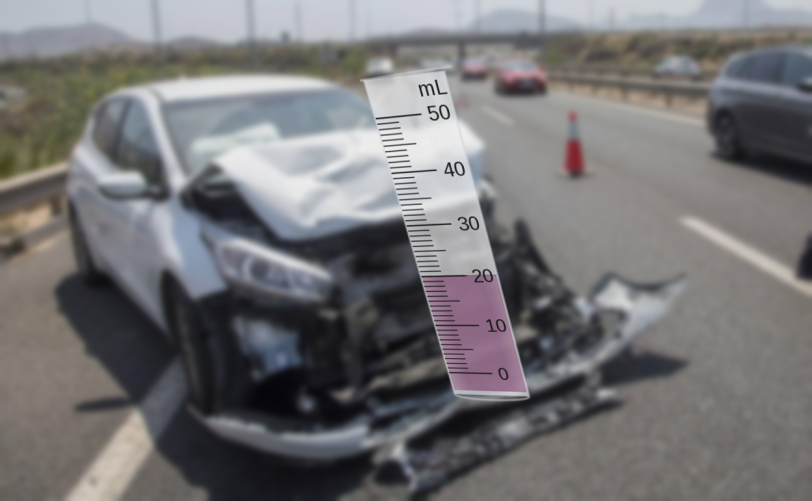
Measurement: 20 mL
